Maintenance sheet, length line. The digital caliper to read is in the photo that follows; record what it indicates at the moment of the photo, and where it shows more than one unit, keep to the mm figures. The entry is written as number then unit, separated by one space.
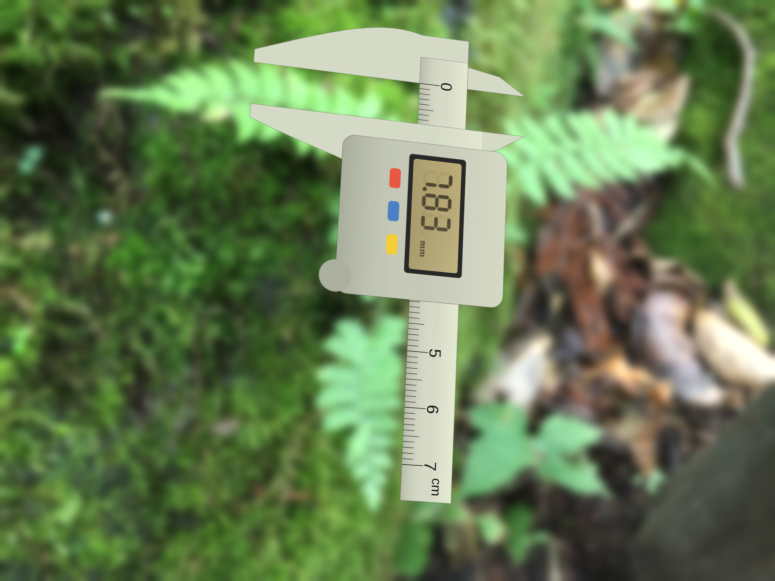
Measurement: 7.83 mm
